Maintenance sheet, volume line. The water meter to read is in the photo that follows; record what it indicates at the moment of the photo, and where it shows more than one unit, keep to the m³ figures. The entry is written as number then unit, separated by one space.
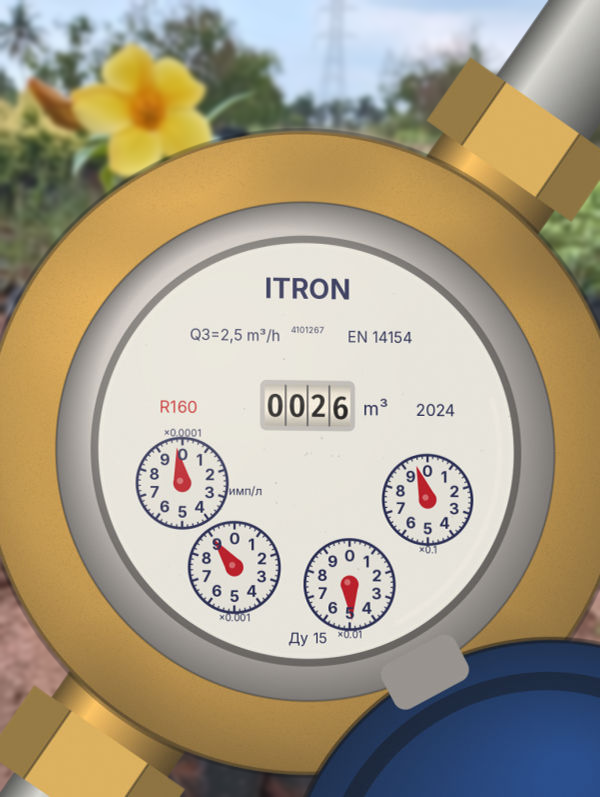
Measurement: 25.9489 m³
